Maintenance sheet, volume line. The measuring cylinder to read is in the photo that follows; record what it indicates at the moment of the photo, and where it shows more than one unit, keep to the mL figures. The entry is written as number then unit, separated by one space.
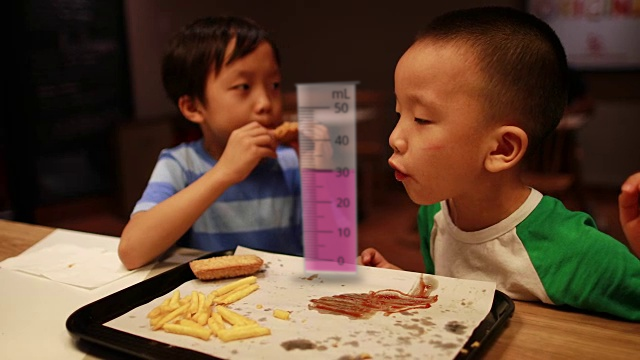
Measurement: 30 mL
